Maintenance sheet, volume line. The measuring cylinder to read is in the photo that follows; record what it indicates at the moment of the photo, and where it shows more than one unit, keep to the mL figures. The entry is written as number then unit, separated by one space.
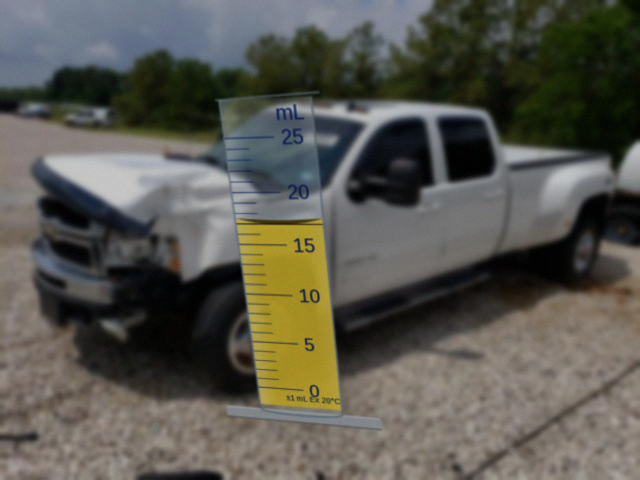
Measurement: 17 mL
